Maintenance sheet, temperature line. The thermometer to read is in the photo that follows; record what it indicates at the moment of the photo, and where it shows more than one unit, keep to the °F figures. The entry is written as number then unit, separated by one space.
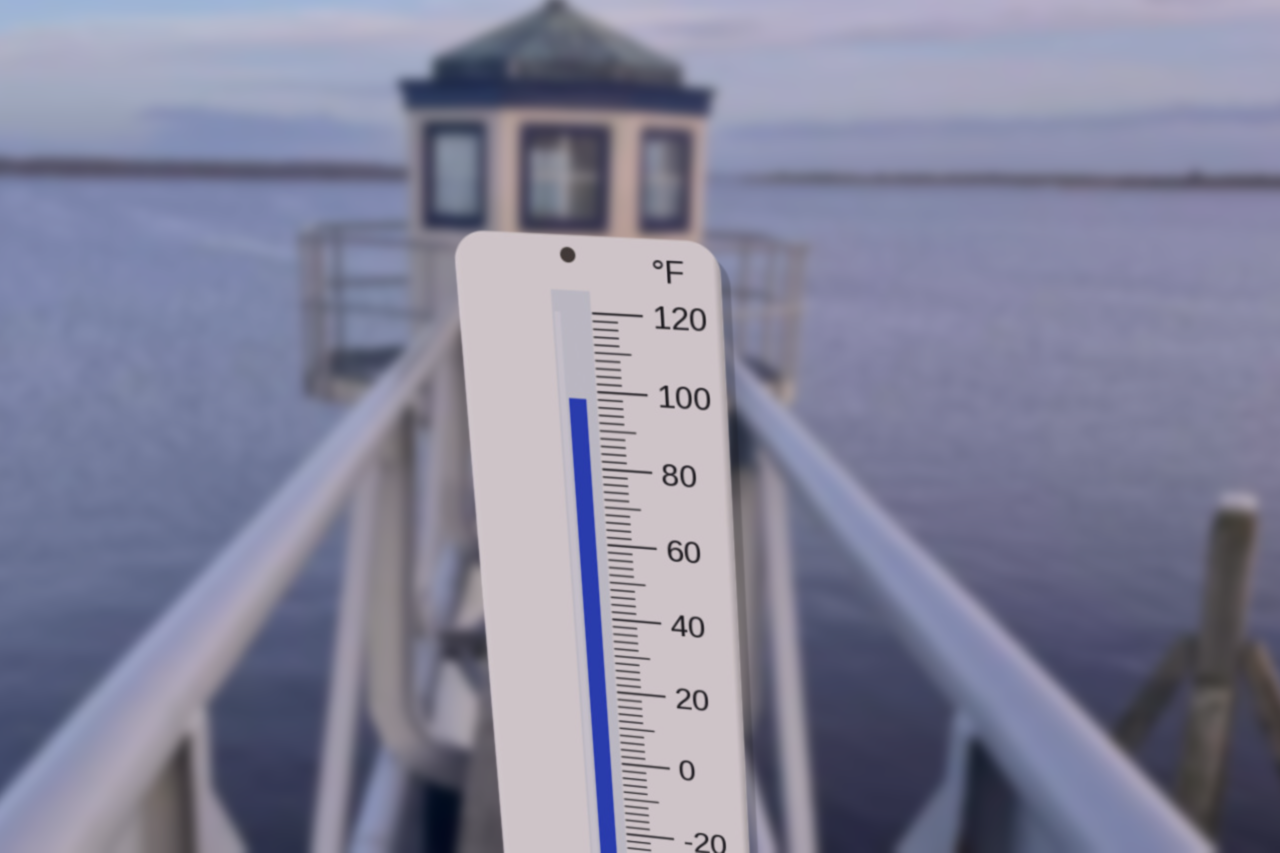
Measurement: 98 °F
